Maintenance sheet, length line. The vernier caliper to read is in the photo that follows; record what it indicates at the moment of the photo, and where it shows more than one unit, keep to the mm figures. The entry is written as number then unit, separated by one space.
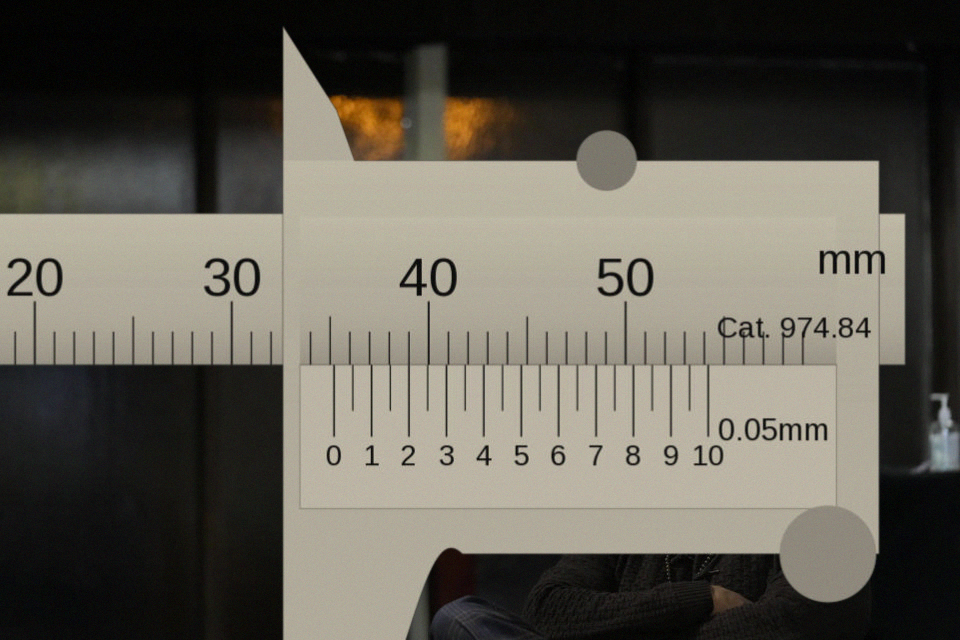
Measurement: 35.2 mm
